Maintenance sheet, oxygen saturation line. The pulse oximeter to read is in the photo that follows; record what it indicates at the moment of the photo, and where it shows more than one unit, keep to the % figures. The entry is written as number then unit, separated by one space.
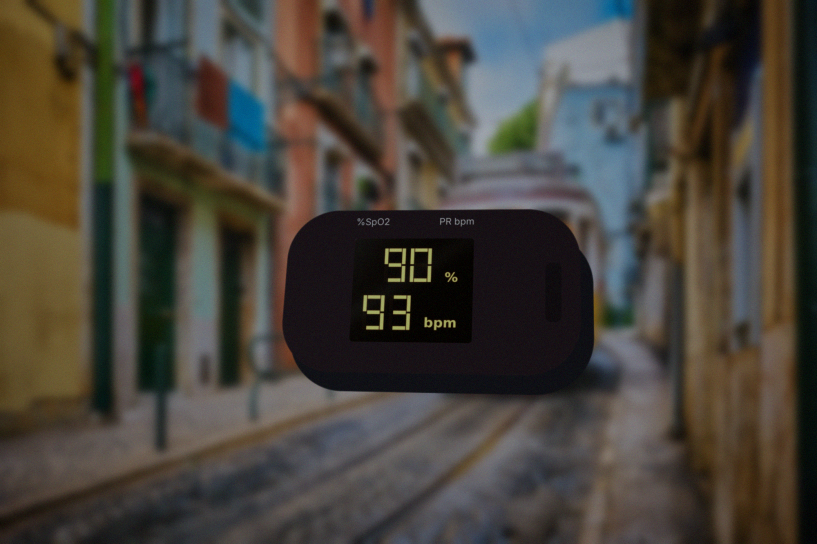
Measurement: 90 %
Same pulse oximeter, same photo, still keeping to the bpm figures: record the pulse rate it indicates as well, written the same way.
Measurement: 93 bpm
